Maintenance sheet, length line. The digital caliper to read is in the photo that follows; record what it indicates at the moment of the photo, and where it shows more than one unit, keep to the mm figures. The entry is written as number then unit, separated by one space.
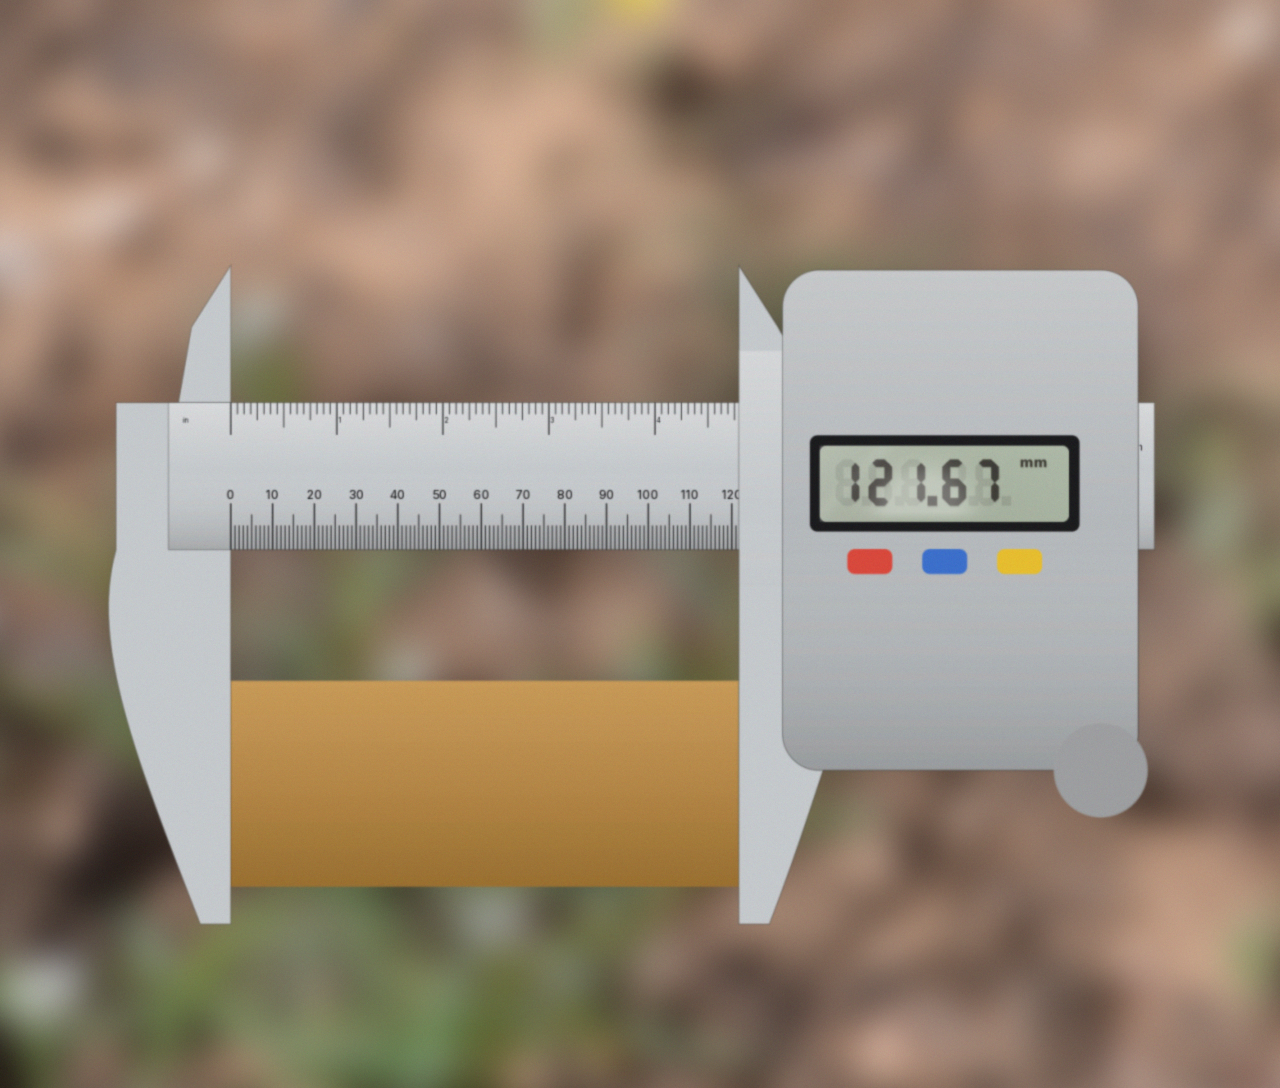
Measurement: 121.67 mm
